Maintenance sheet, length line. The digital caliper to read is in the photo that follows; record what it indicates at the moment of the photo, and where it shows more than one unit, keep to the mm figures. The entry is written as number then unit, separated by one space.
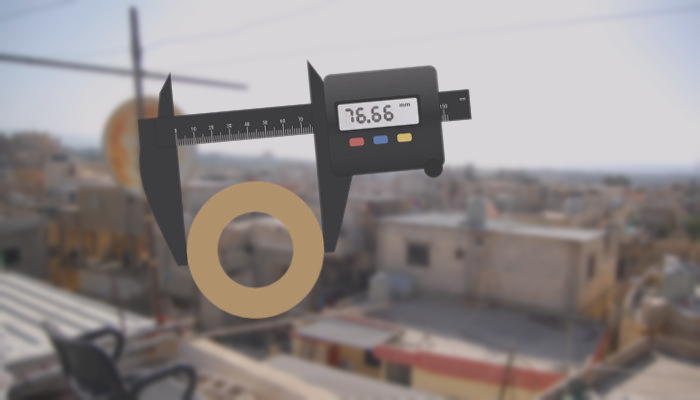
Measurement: 76.66 mm
